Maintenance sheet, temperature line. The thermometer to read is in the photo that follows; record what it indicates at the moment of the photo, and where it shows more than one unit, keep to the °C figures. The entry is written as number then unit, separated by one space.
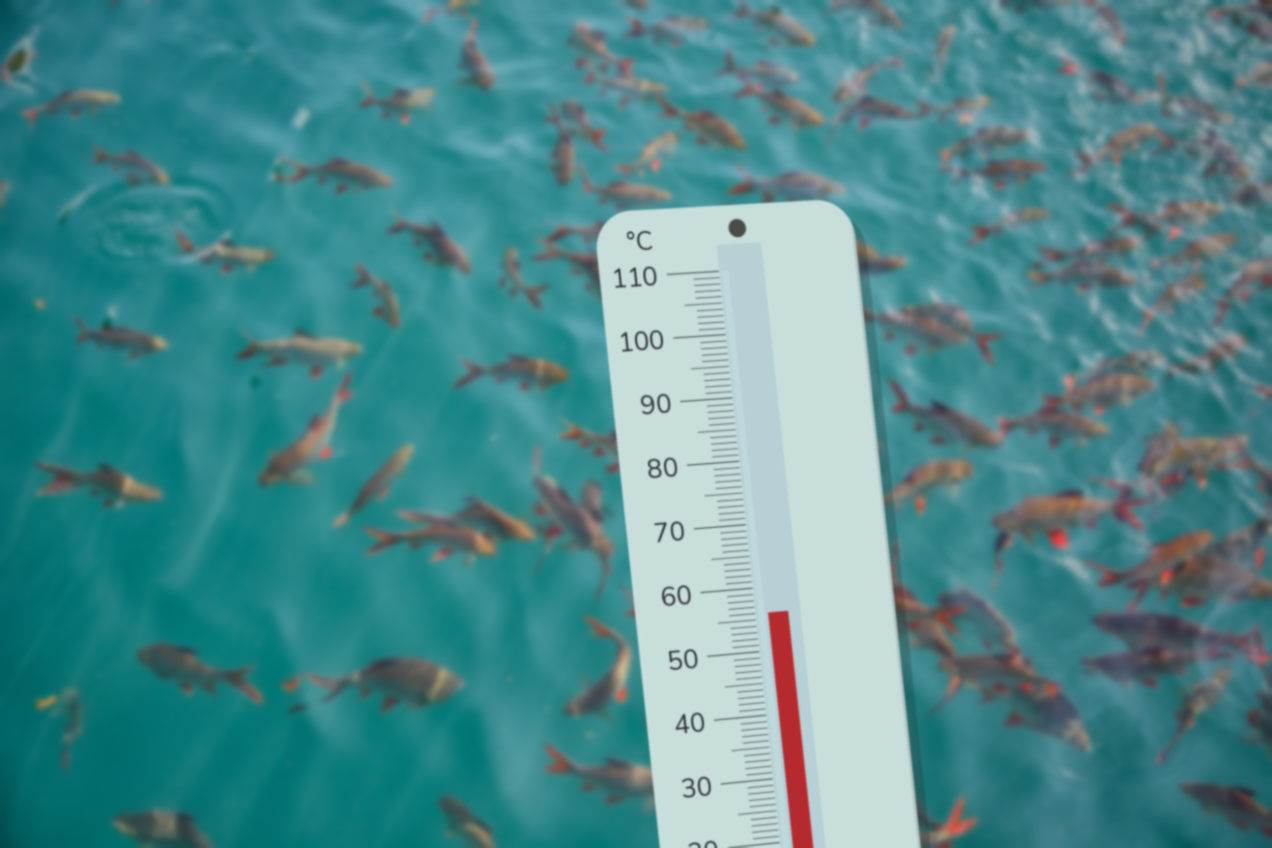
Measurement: 56 °C
